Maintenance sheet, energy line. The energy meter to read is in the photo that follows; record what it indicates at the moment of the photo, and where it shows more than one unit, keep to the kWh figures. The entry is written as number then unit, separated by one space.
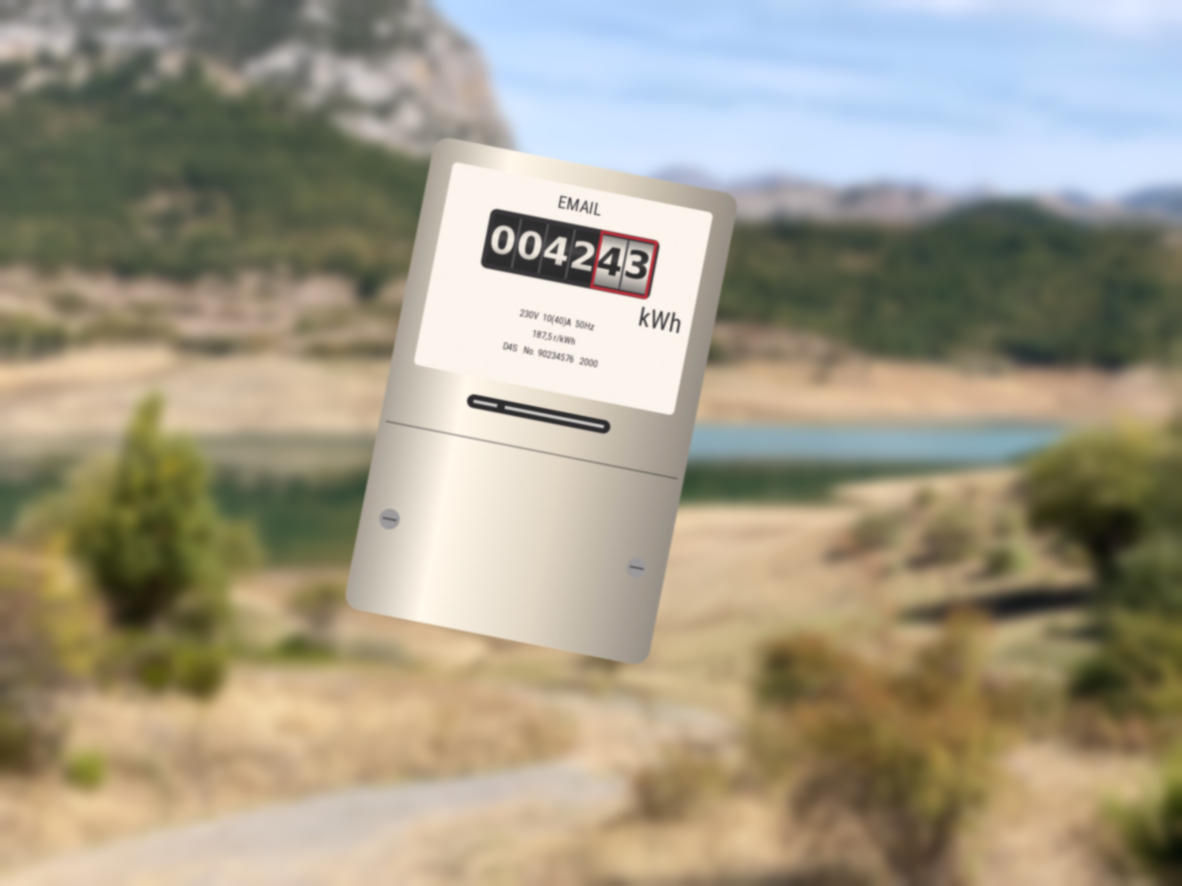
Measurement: 42.43 kWh
